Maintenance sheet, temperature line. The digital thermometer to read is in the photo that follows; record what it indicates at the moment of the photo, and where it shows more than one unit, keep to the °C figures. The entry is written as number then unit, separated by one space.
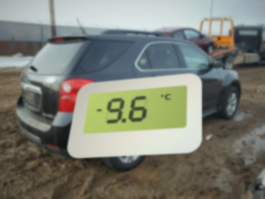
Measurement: -9.6 °C
